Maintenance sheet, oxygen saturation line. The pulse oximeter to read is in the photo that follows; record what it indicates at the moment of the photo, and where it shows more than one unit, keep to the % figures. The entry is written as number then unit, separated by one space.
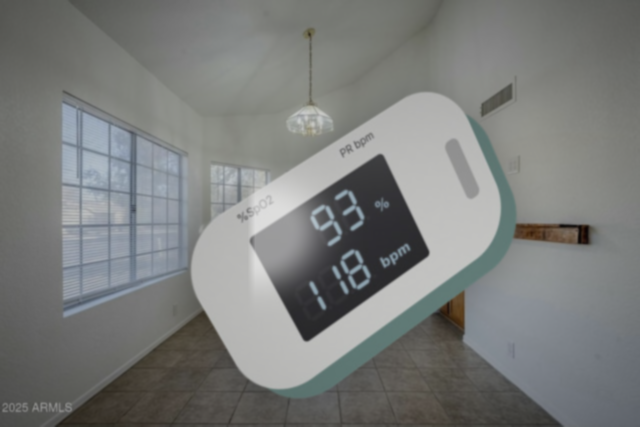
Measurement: 93 %
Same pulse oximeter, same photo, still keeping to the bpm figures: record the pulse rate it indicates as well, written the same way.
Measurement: 118 bpm
